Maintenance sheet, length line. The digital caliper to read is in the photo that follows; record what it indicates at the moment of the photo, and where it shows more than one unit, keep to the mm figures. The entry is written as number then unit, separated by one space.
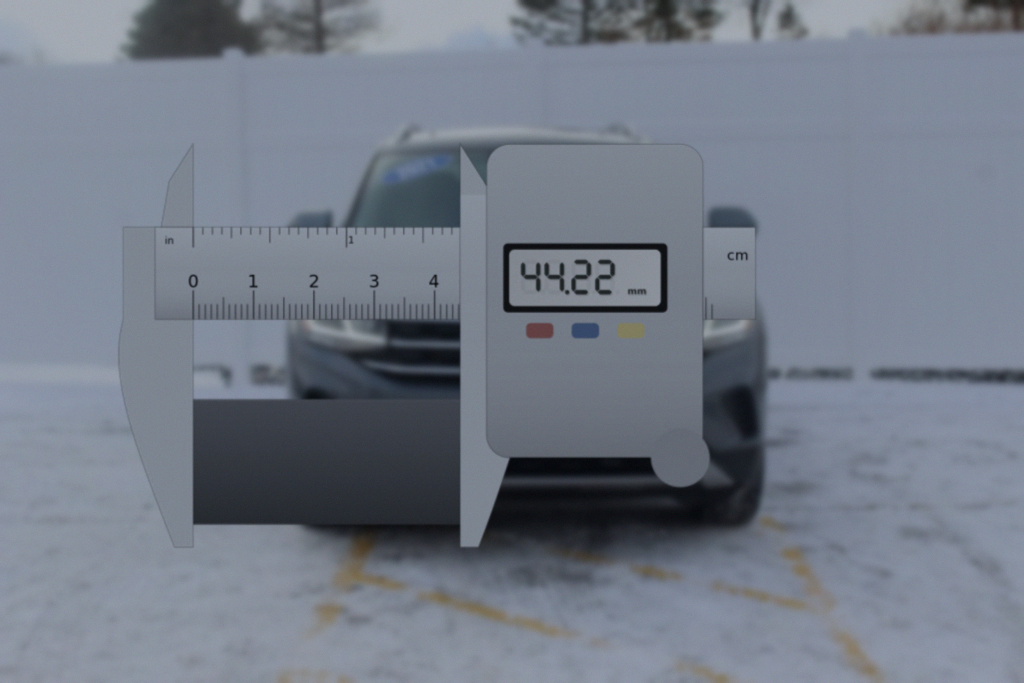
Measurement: 44.22 mm
